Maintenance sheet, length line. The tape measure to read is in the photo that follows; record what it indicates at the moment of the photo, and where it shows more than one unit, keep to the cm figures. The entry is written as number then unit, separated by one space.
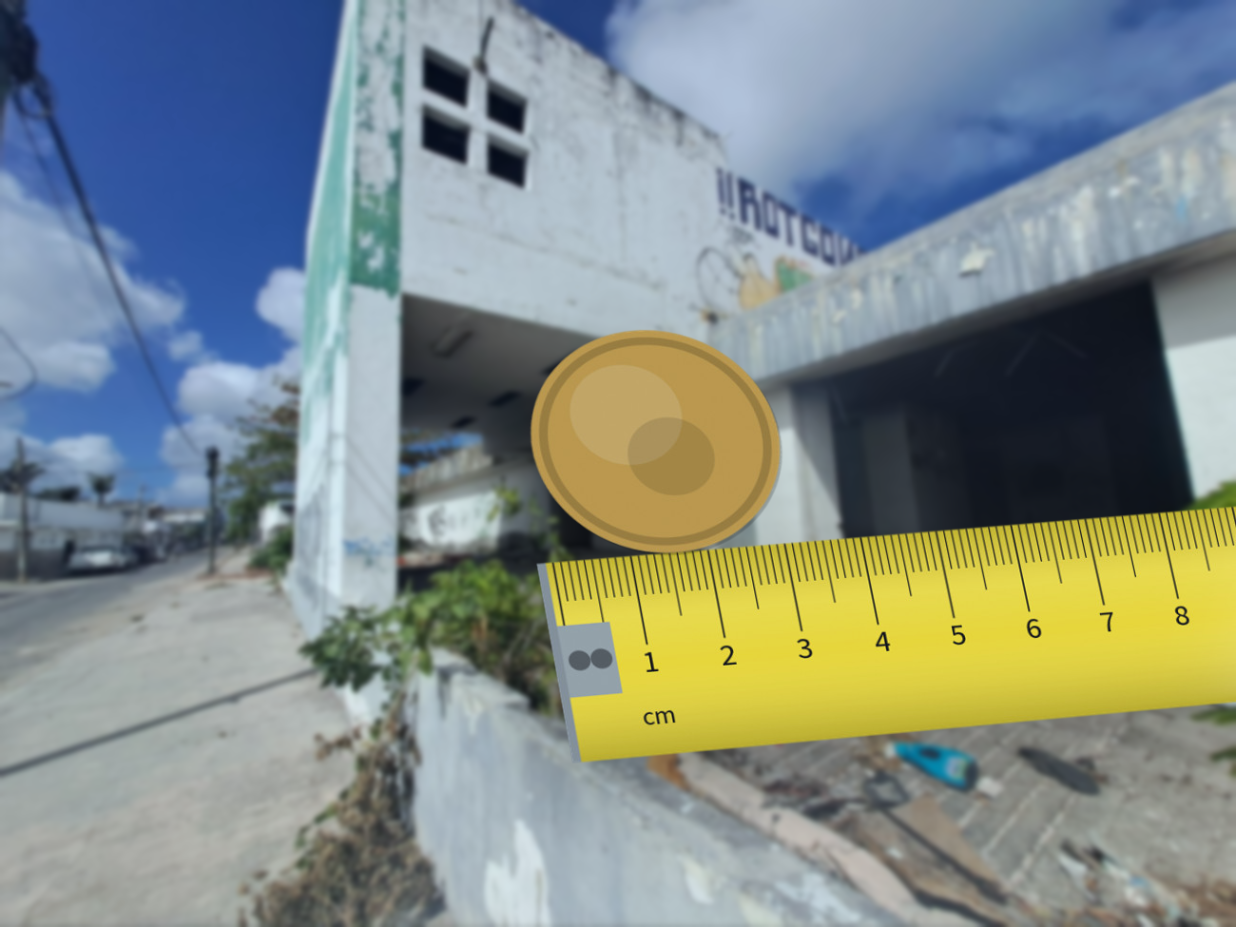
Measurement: 3.2 cm
